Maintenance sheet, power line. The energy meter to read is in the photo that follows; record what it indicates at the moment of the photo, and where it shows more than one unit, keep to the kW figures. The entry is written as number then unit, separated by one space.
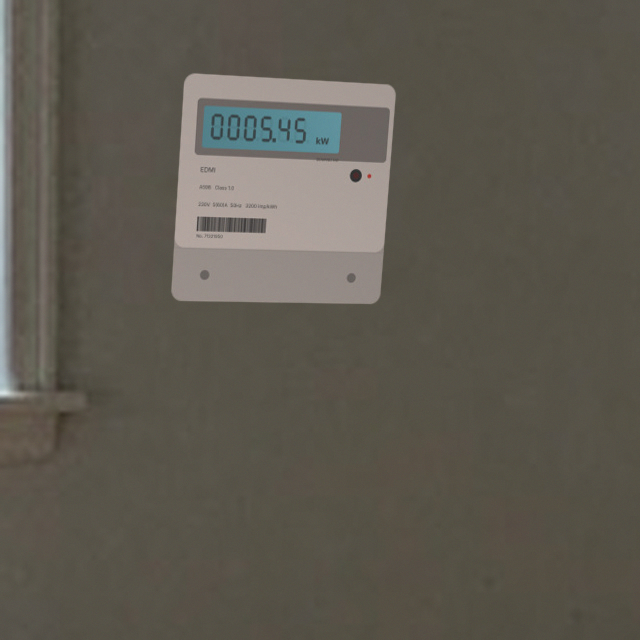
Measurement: 5.45 kW
